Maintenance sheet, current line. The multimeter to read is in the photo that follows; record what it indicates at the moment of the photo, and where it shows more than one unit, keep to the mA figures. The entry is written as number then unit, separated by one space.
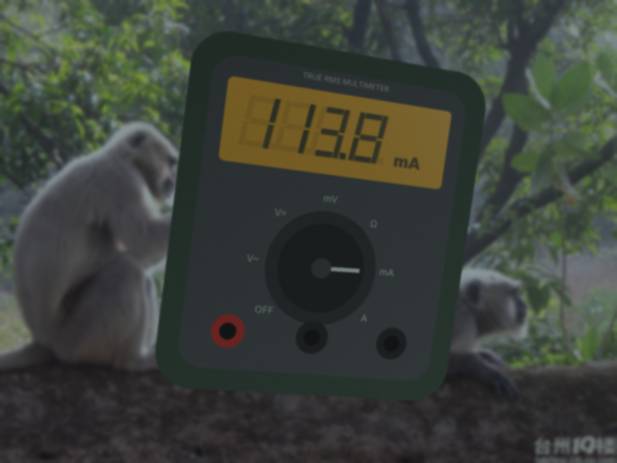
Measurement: 113.8 mA
